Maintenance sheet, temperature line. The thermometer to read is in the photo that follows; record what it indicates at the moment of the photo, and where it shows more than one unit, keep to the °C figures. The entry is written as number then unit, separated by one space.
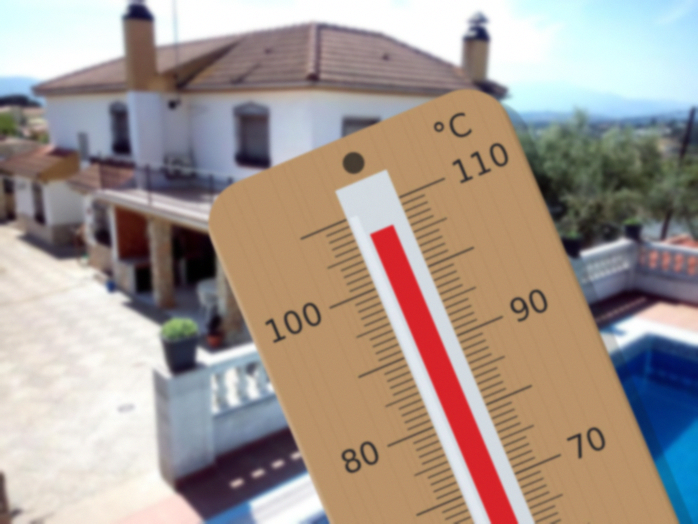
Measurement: 107 °C
